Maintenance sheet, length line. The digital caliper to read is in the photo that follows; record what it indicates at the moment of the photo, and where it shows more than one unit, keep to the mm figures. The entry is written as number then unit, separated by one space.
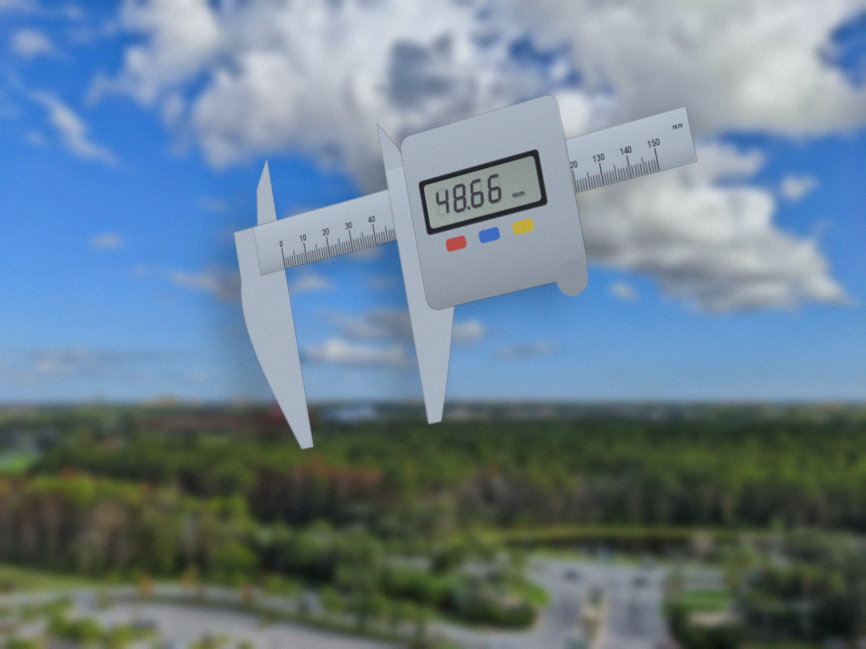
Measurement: 48.66 mm
